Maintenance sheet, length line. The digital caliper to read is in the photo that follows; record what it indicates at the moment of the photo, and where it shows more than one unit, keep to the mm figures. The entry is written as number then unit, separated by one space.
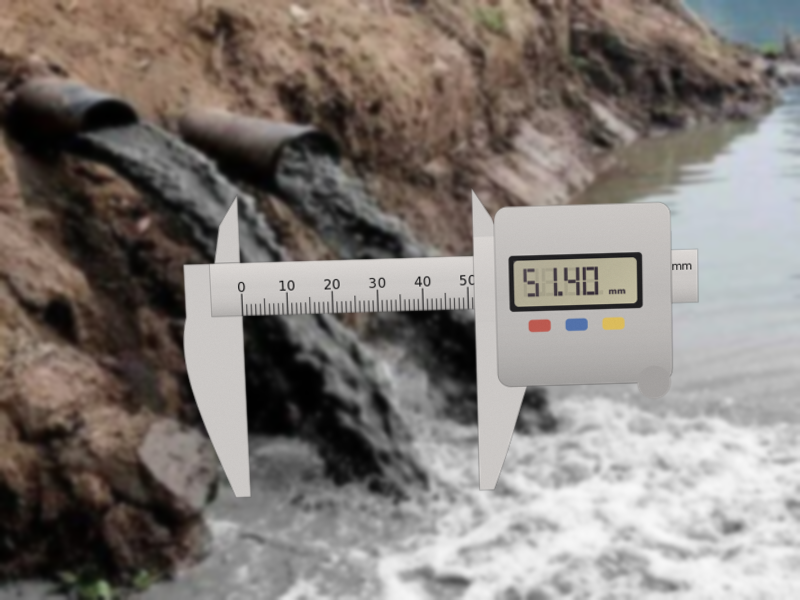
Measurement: 51.40 mm
